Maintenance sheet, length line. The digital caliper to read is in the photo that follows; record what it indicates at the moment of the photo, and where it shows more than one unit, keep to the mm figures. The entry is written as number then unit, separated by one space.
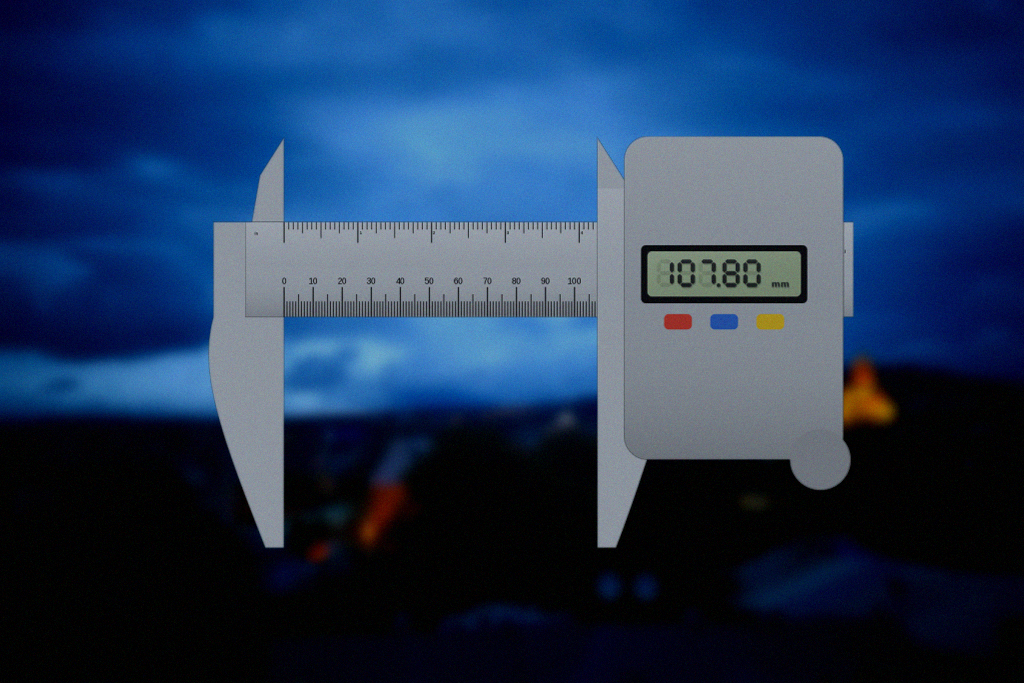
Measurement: 107.80 mm
